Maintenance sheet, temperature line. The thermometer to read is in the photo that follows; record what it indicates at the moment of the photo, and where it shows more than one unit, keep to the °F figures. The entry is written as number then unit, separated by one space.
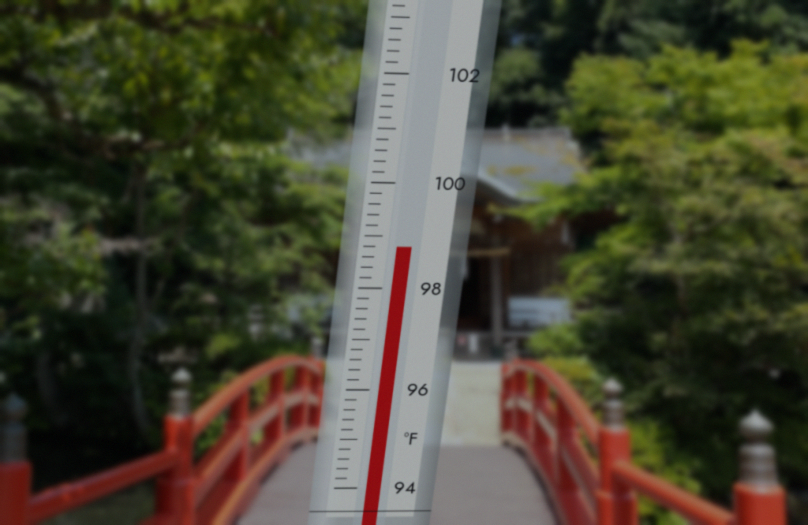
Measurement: 98.8 °F
